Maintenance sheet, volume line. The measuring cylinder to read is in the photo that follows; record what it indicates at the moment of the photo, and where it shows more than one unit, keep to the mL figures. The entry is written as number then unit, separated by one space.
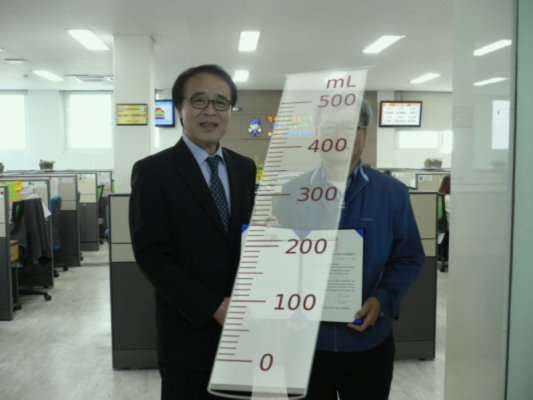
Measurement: 210 mL
